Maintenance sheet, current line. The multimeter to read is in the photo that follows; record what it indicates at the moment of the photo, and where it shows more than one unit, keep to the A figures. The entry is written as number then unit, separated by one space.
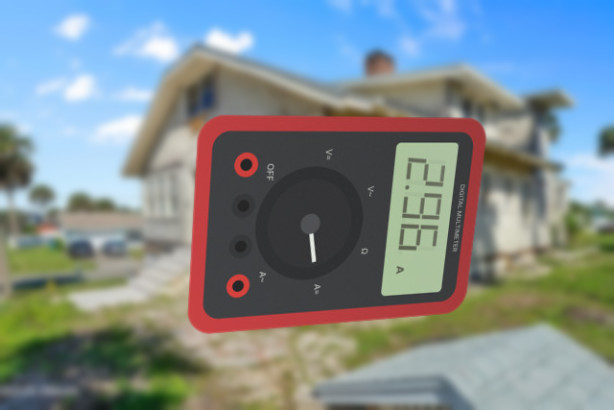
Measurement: 2.96 A
